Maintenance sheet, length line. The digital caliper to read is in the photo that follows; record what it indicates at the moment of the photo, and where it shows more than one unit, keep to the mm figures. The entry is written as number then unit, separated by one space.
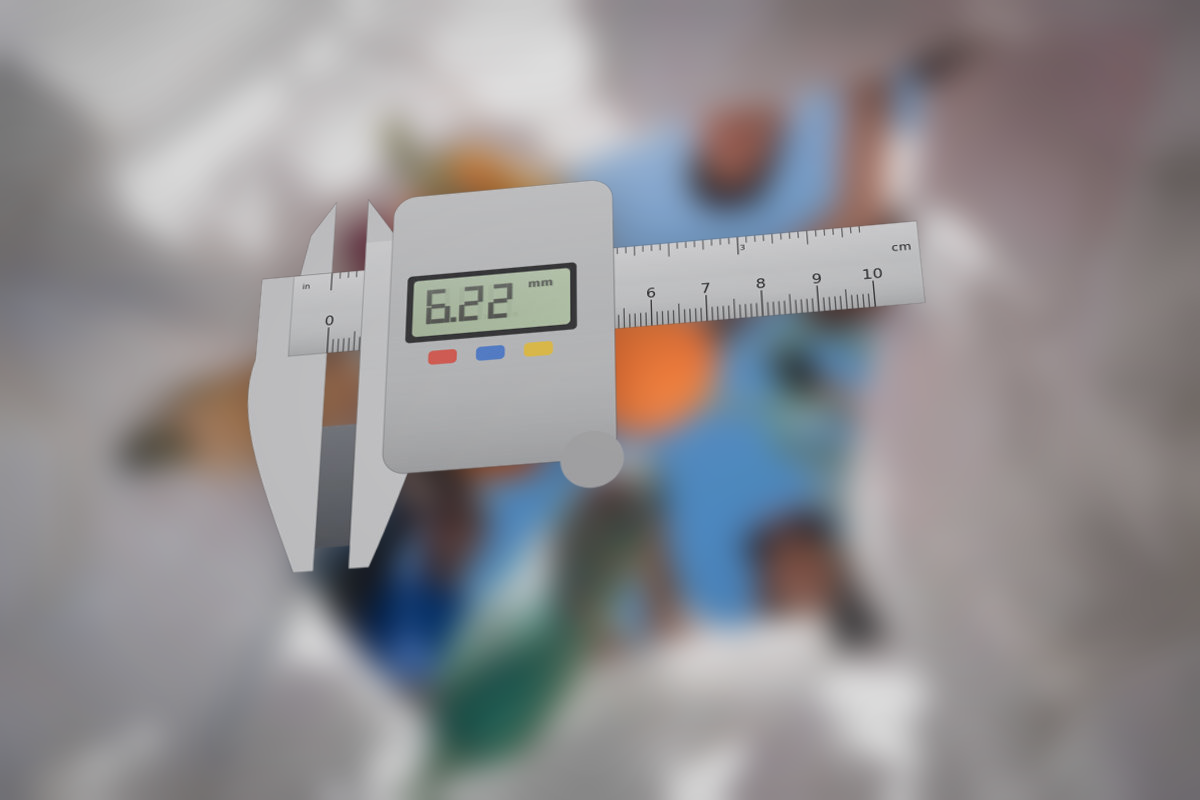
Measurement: 6.22 mm
